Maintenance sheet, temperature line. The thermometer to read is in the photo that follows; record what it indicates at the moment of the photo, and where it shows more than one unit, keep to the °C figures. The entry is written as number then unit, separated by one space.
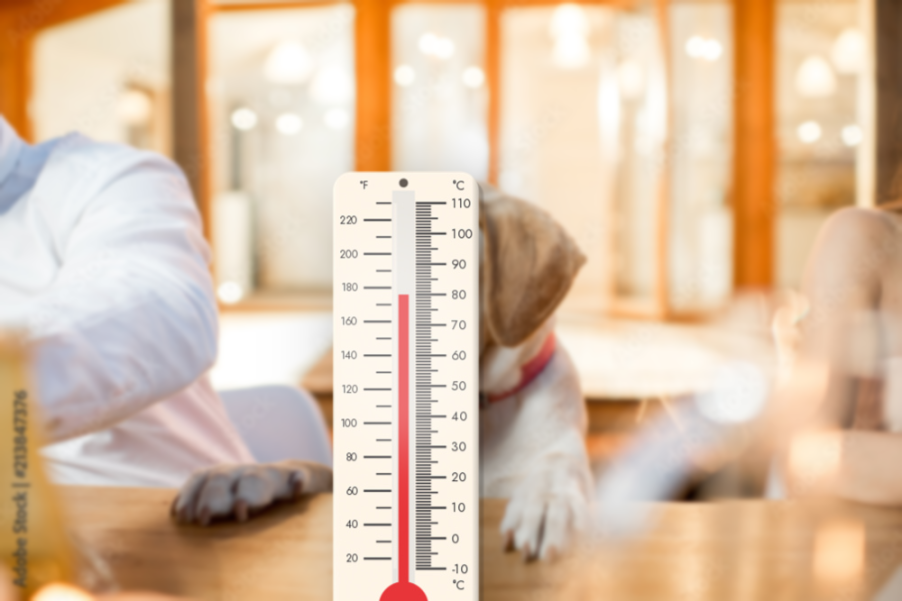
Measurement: 80 °C
